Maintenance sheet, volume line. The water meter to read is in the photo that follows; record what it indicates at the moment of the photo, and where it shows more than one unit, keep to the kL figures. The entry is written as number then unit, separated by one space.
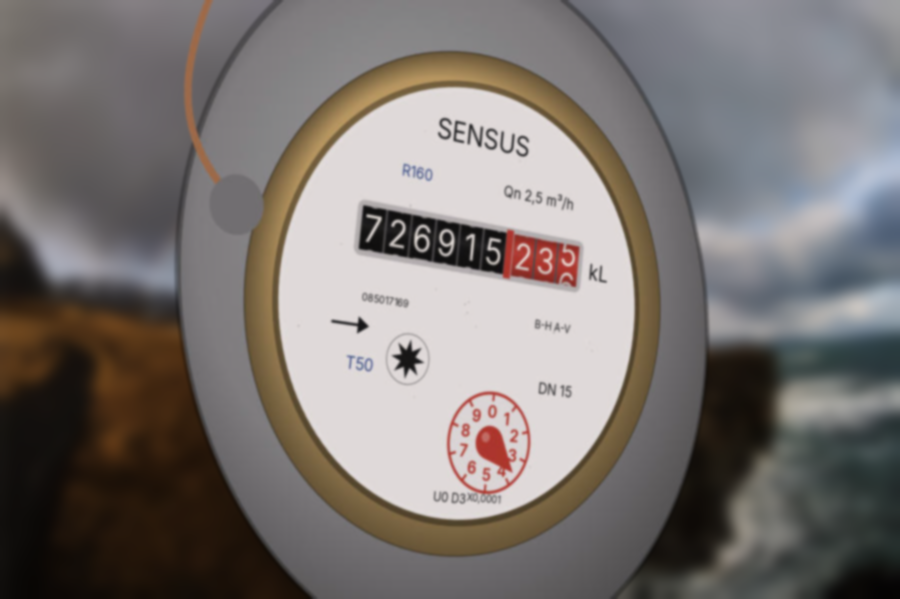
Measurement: 726915.2353 kL
